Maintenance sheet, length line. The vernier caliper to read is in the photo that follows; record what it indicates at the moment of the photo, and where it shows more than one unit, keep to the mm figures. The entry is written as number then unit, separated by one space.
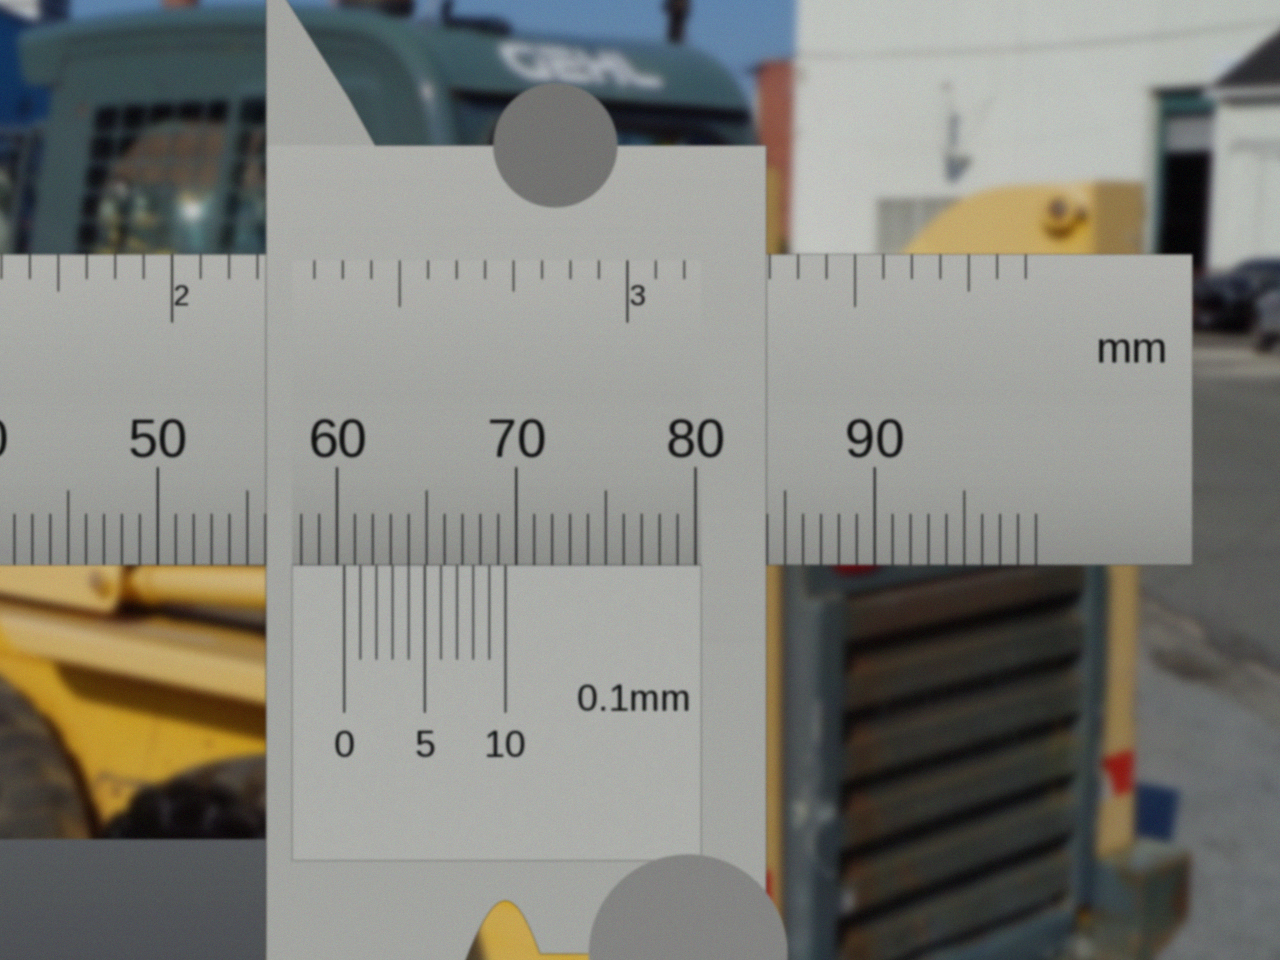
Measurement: 60.4 mm
